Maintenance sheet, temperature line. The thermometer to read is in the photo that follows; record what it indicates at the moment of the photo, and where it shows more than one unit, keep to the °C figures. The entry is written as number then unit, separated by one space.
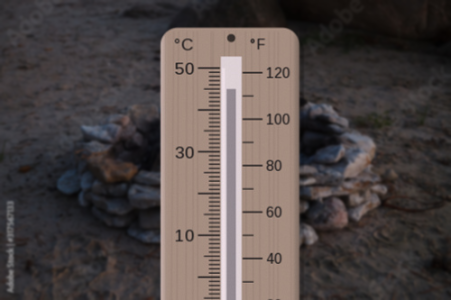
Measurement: 45 °C
